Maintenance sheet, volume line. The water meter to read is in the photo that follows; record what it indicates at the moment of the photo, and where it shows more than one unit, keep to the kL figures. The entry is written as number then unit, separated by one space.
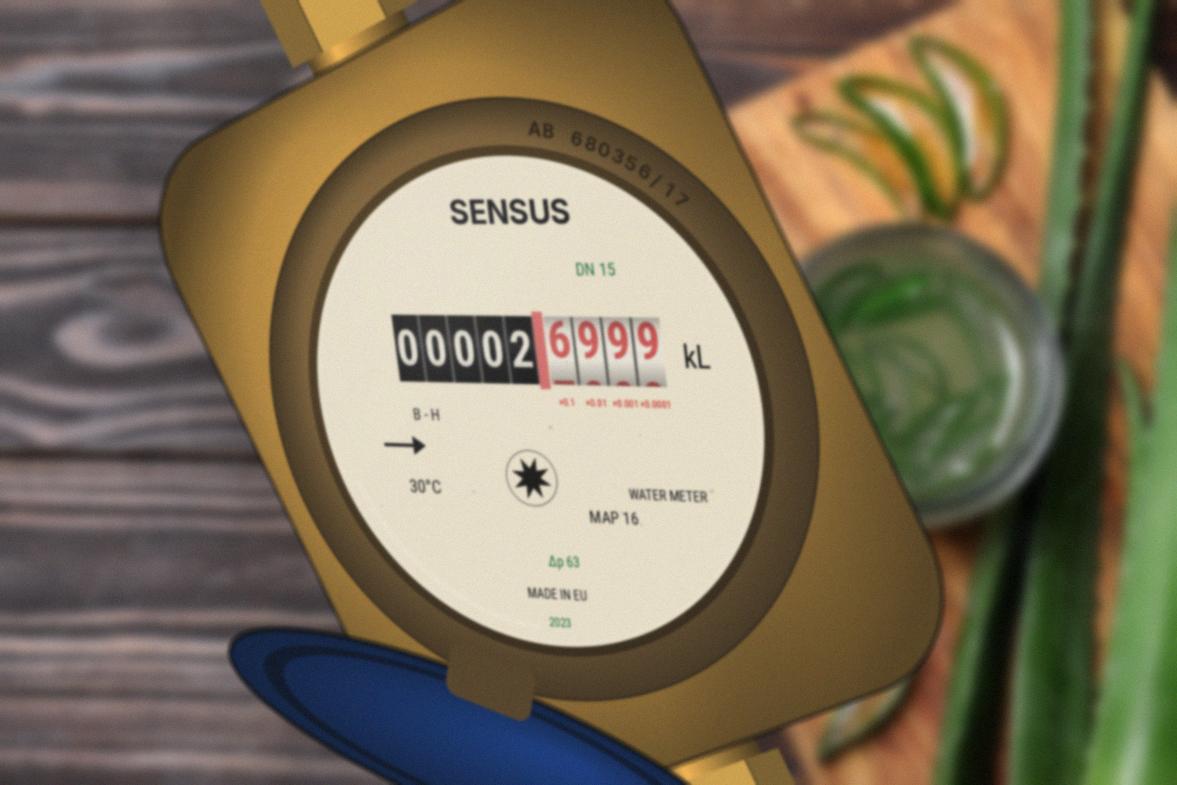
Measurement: 2.6999 kL
